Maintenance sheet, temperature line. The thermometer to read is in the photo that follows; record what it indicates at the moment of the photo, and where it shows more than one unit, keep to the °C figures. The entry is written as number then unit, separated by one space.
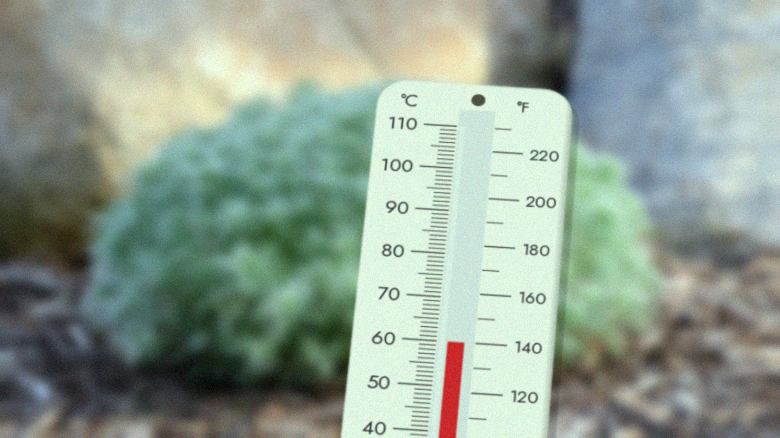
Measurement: 60 °C
